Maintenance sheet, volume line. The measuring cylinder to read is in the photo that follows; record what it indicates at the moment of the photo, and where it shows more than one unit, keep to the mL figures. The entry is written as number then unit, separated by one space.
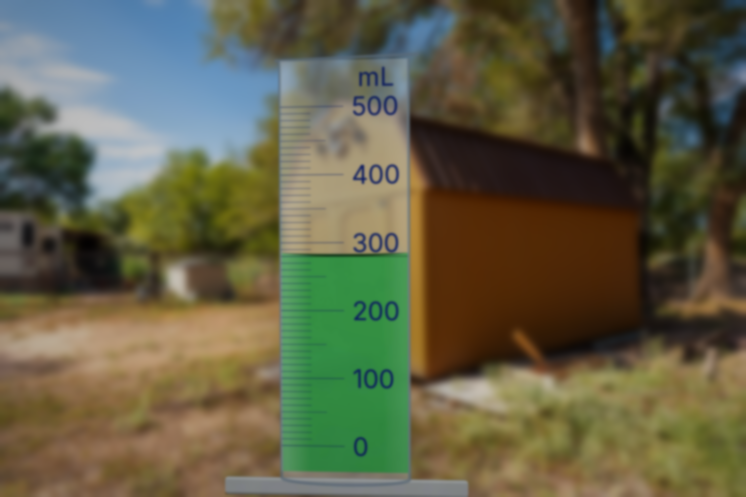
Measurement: 280 mL
